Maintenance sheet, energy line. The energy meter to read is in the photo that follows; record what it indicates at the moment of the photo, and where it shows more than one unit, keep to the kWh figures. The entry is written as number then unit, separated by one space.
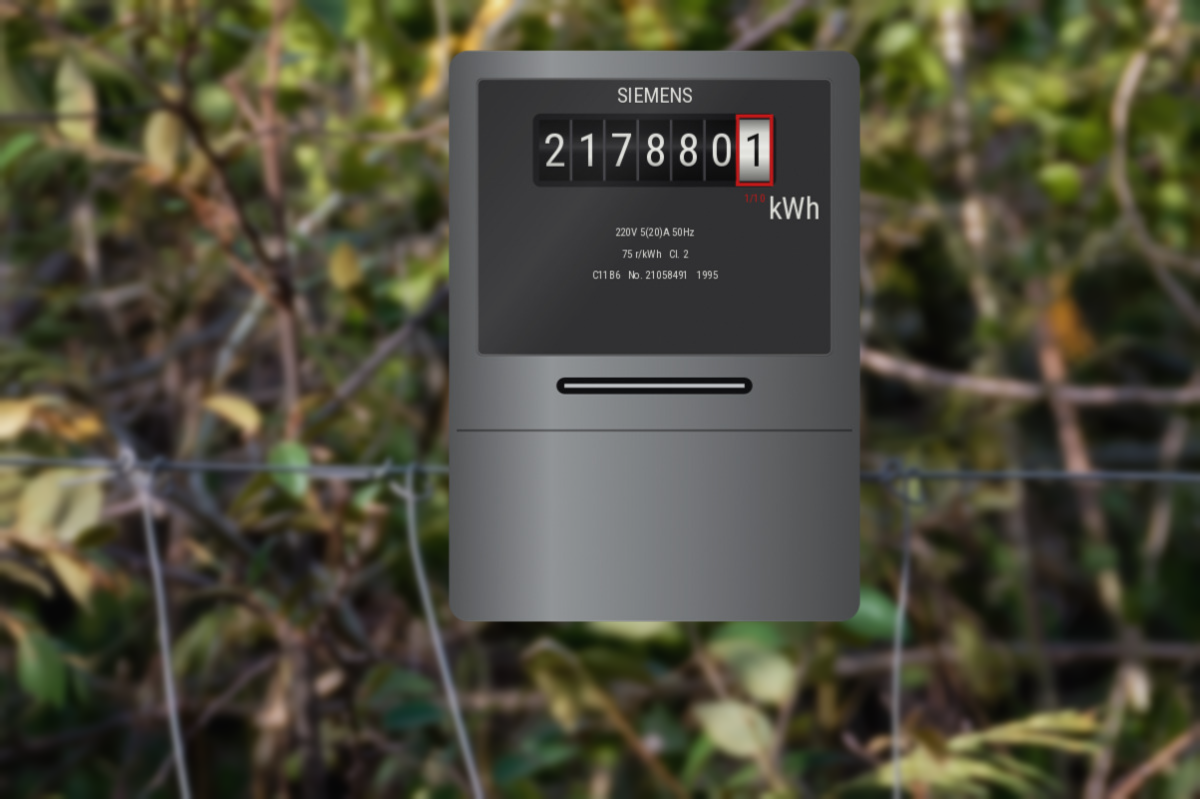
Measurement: 217880.1 kWh
